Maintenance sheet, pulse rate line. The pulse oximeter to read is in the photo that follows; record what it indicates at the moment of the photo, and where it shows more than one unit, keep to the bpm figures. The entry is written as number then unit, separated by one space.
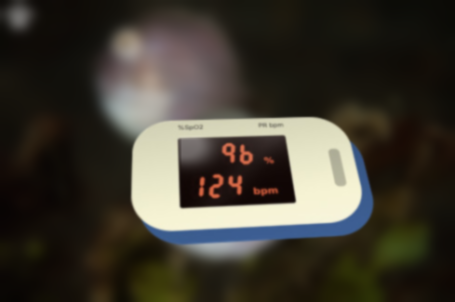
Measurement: 124 bpm
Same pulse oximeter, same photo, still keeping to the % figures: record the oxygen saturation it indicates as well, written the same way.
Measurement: 96 %
